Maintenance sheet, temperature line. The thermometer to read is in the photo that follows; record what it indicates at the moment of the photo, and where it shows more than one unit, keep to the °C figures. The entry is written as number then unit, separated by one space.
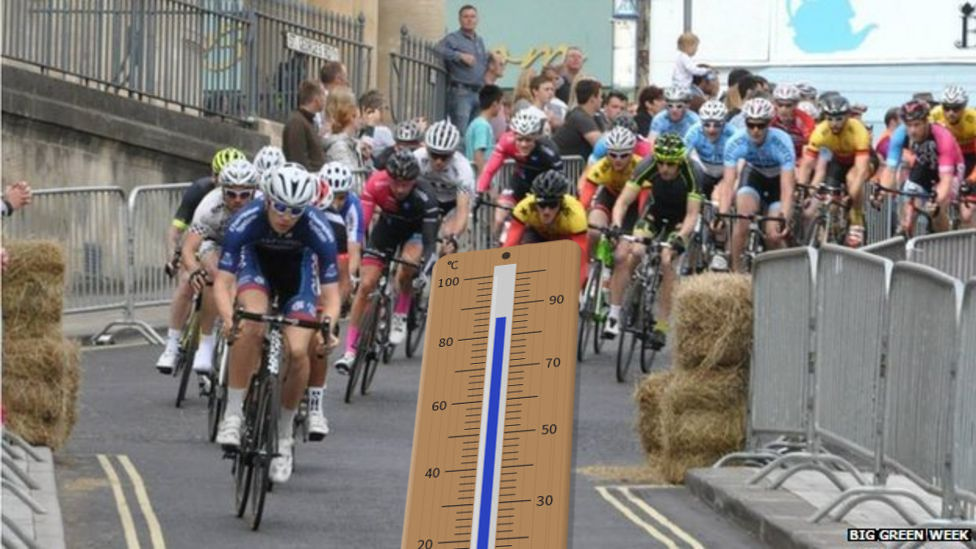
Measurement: 86 °C
